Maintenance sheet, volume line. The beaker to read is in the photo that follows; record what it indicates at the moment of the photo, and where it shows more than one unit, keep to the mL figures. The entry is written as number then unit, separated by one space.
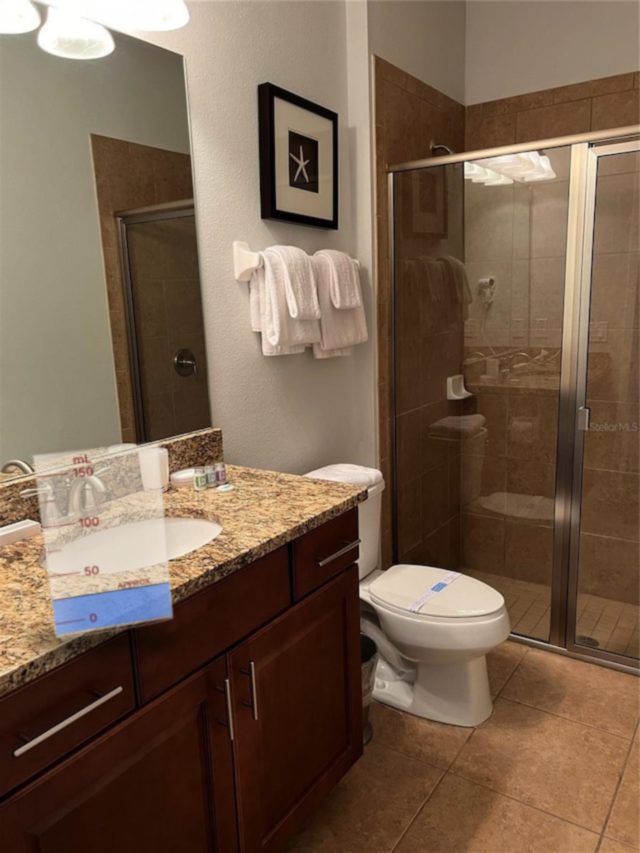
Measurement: 25 mL
